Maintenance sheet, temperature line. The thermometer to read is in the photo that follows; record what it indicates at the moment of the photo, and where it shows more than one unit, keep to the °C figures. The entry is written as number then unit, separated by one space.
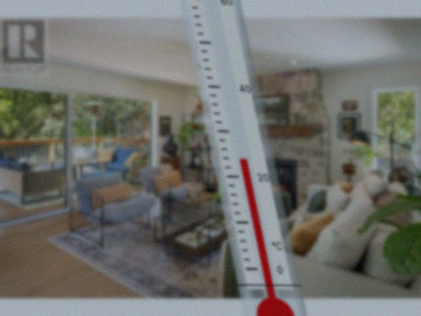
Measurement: 24 °C
